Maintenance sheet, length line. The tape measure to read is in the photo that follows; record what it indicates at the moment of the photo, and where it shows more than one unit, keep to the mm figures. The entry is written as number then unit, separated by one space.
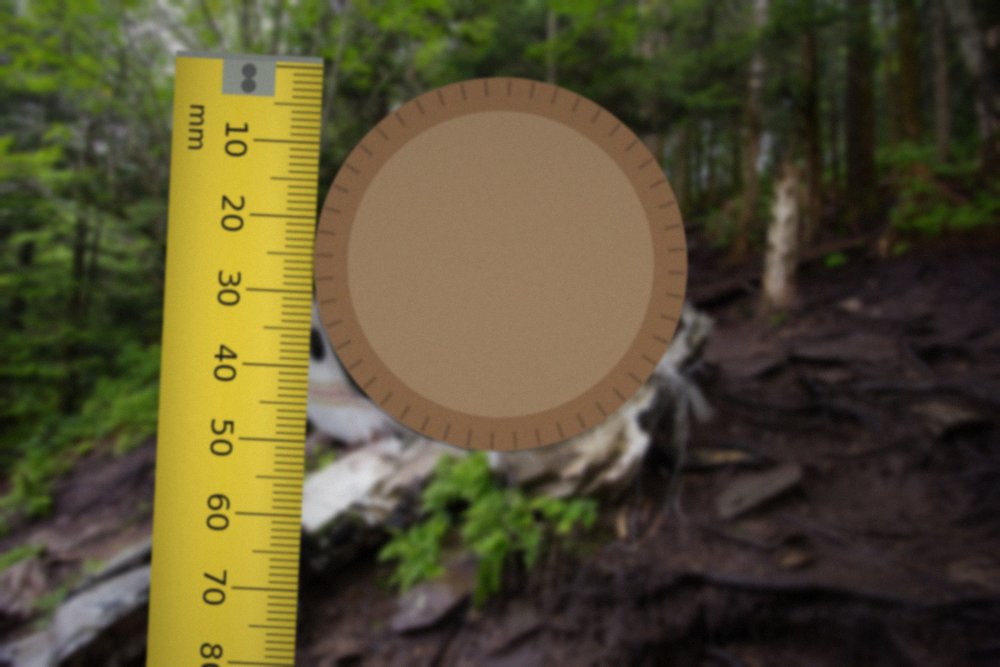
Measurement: 50 mm
